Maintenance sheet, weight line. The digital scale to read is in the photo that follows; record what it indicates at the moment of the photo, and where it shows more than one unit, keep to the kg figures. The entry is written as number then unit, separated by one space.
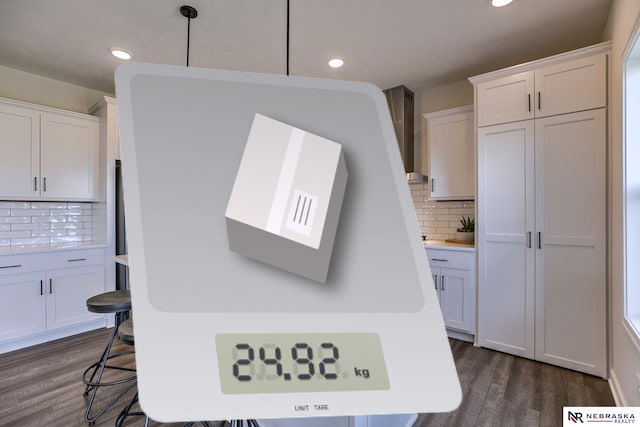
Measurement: 24.92 kg
